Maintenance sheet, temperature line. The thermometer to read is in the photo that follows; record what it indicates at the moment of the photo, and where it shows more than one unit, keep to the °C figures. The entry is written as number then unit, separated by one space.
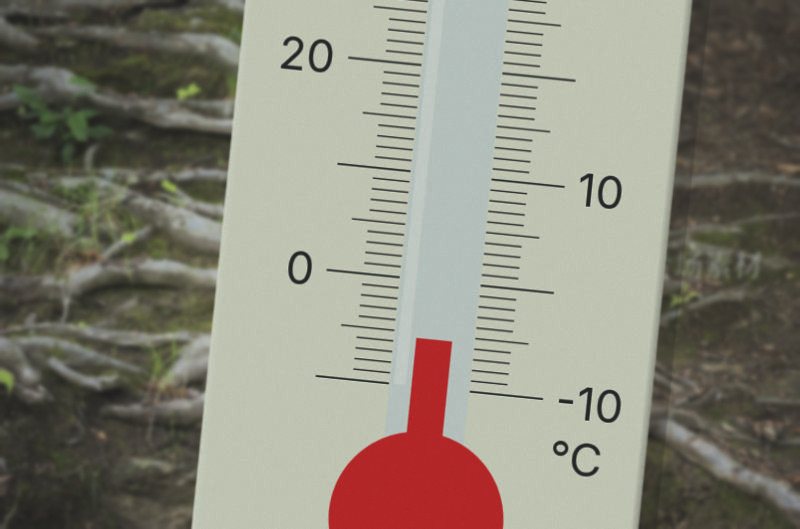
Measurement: -5.5 °C
